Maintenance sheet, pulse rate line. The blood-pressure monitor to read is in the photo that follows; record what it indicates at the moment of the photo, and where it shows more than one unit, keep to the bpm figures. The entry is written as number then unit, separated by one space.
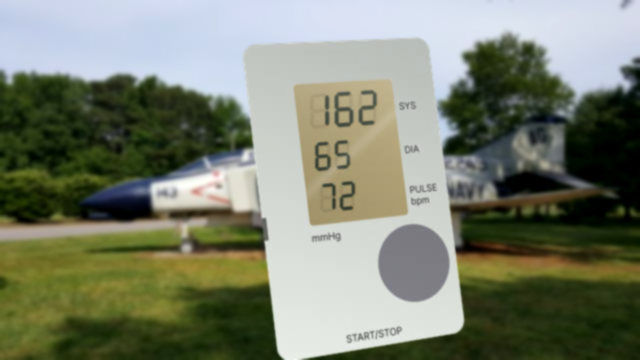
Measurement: 72 bpm
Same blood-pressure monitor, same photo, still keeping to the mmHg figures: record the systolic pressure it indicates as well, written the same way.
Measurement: 162 mmHg
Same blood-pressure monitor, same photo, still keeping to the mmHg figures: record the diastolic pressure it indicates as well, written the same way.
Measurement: 65 mmHg
